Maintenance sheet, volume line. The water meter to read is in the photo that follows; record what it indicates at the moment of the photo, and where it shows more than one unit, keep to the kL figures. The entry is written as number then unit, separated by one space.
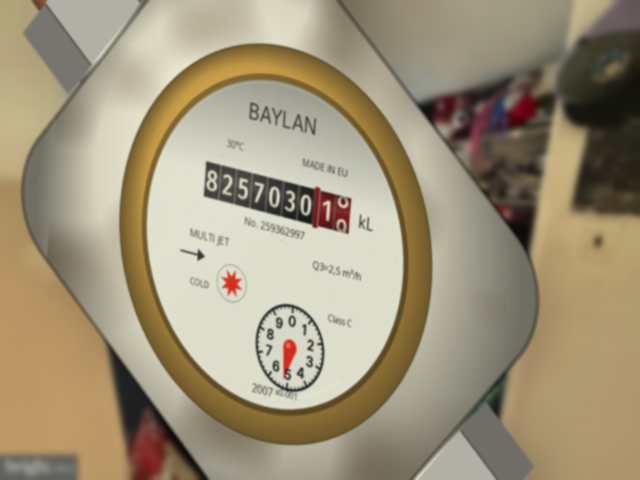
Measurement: 8257030.185 kL
